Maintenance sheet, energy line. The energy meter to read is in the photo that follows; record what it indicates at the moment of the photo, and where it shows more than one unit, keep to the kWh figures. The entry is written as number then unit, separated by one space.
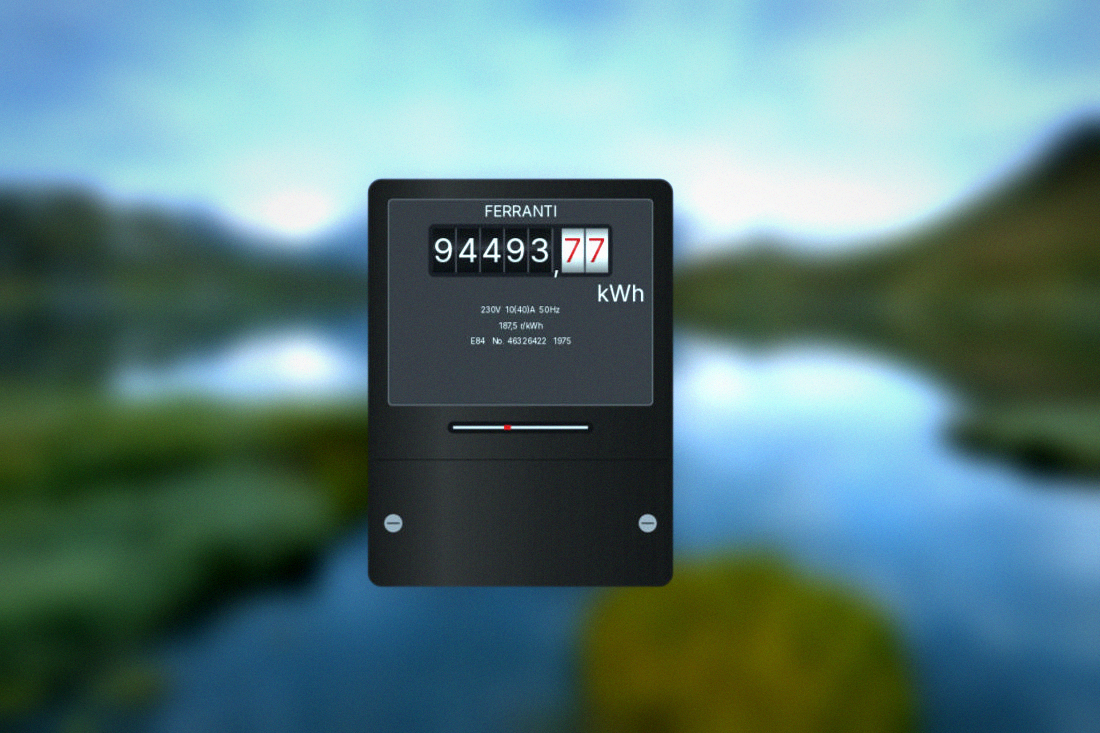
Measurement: 94493.77 kWh
